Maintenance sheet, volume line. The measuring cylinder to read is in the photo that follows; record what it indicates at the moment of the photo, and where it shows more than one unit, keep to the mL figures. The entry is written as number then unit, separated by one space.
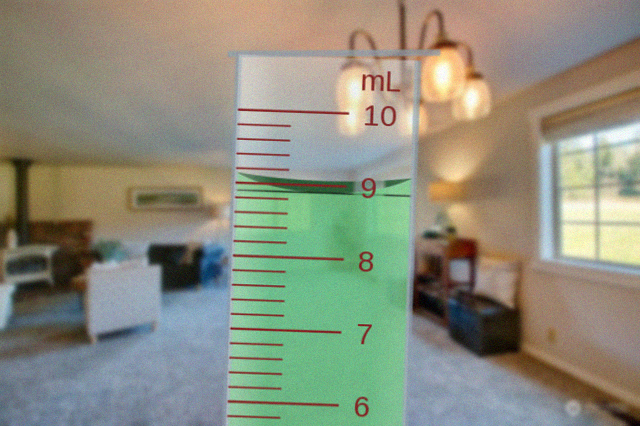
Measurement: 8.9 mL
